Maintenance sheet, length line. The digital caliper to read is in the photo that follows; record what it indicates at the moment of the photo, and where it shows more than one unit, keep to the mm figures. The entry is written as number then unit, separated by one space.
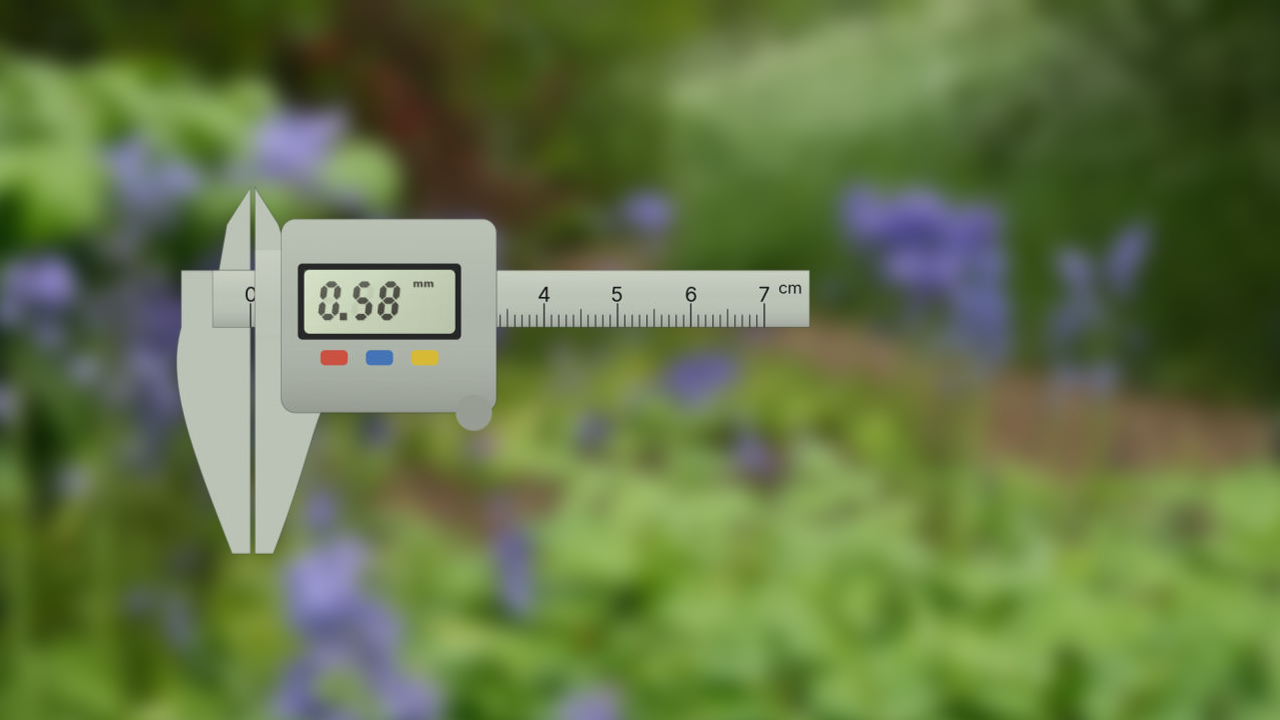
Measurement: 0.58 mm
